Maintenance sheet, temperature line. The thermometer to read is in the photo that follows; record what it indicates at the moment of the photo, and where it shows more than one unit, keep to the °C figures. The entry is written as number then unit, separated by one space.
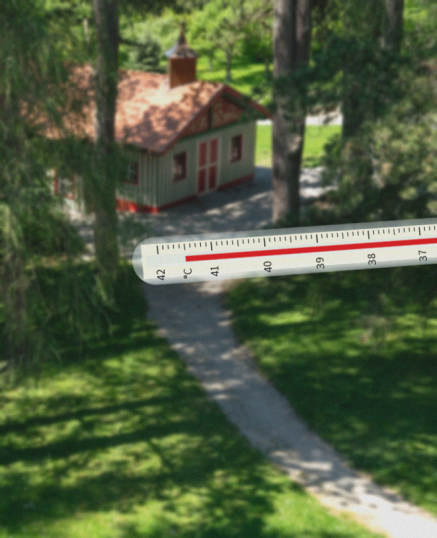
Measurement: 41.5 °C
